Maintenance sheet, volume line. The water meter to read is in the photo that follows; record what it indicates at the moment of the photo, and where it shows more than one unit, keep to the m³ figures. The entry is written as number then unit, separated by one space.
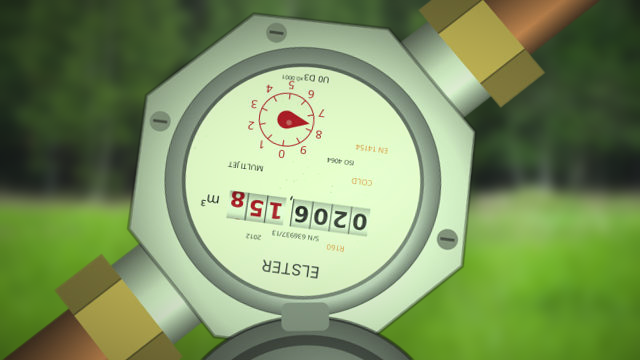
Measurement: 206.1577 m³
